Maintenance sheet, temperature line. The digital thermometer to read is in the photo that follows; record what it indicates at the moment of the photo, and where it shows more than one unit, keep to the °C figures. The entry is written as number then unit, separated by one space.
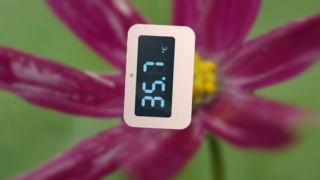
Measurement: 35.7 °C
